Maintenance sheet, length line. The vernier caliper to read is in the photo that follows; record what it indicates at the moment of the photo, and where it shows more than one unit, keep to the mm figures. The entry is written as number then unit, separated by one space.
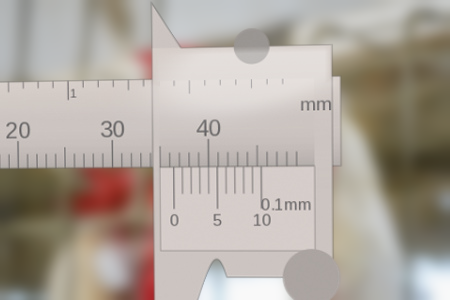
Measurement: 36.4 mm
